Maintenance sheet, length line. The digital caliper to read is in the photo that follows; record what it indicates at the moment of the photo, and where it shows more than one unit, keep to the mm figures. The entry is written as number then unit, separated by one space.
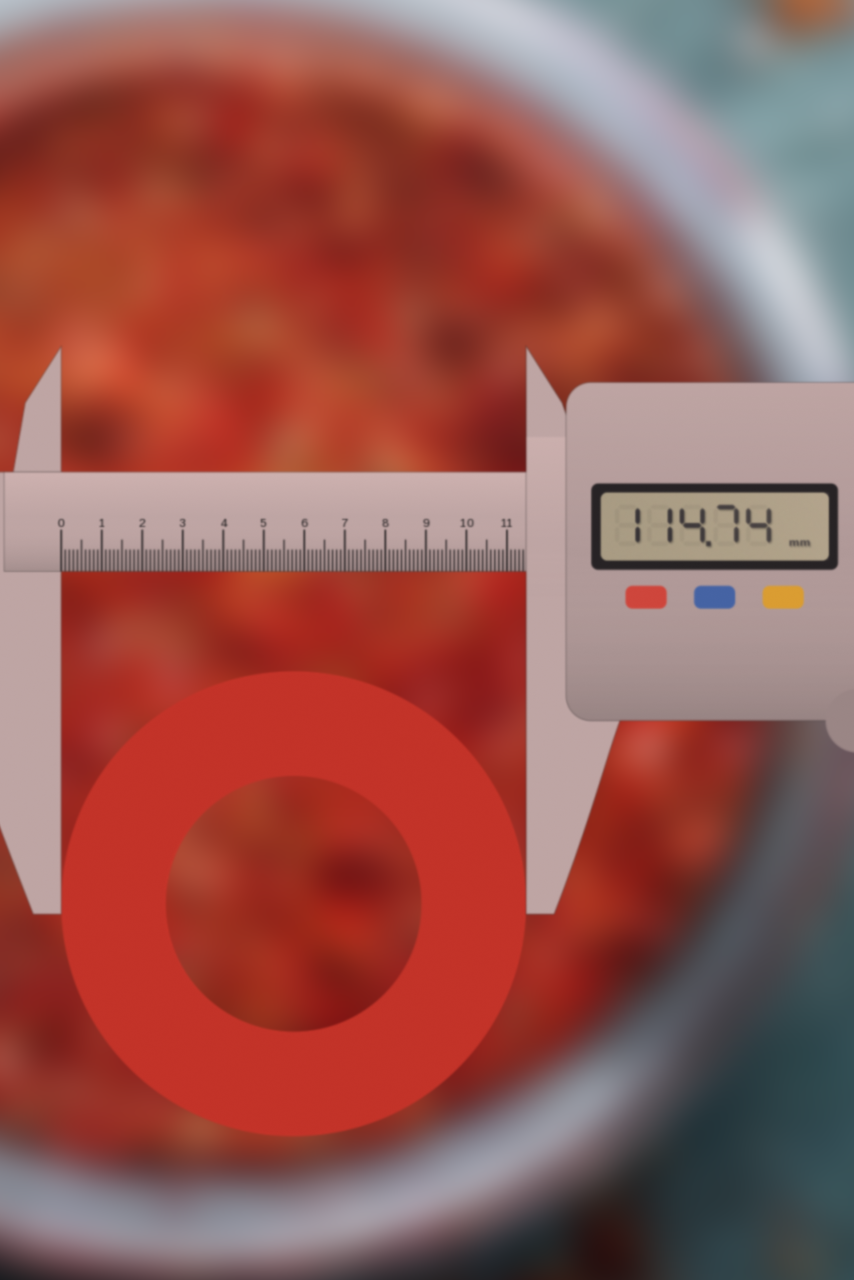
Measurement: 114.74 mm
